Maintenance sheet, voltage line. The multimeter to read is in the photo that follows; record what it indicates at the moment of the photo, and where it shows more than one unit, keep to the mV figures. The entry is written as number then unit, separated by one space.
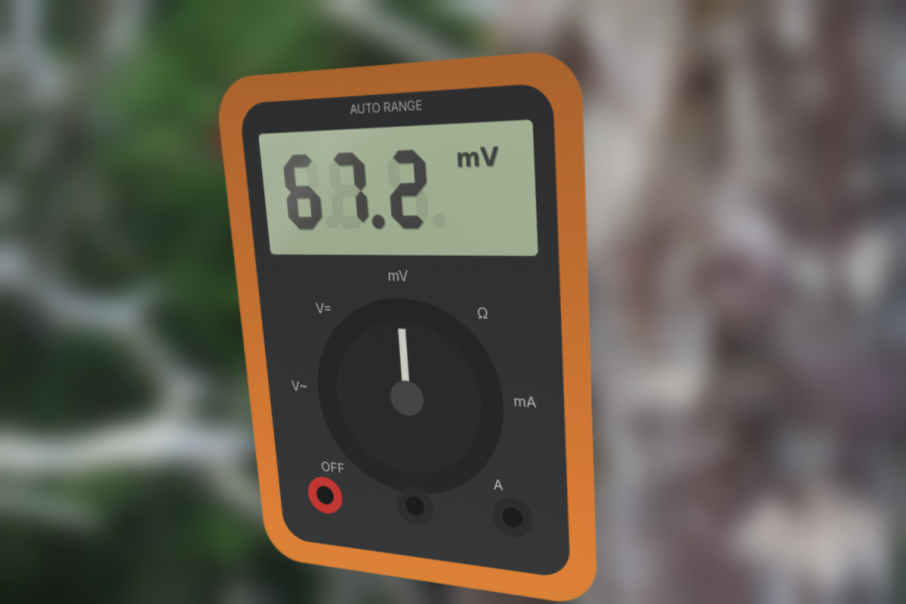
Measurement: 67.2 mV
